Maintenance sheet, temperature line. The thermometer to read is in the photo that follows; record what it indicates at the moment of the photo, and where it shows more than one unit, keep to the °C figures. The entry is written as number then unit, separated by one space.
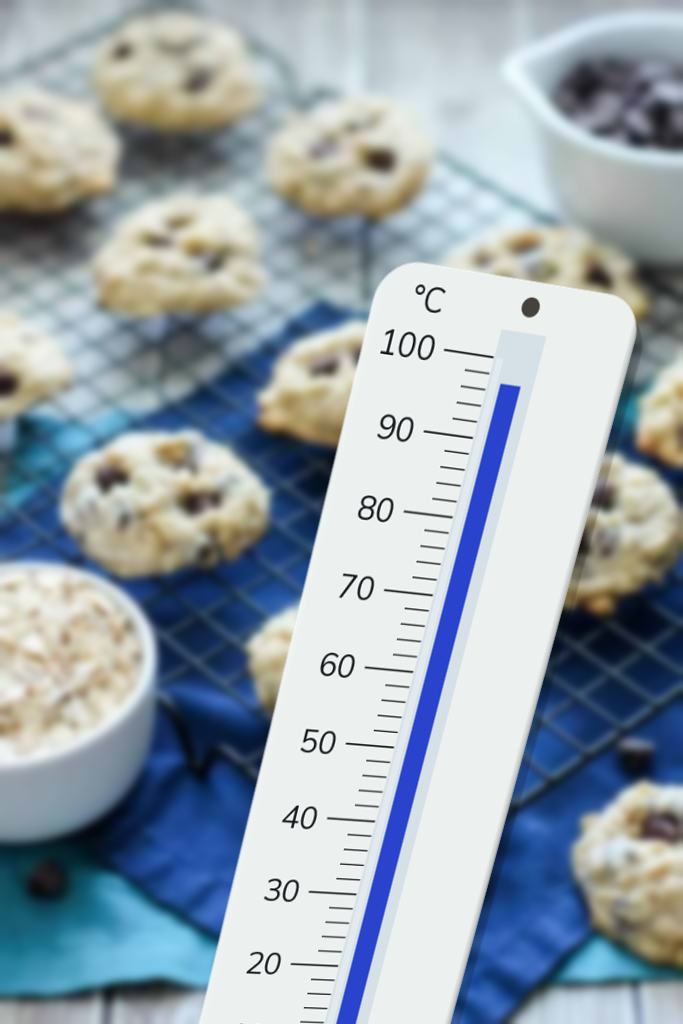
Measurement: 97 °C
